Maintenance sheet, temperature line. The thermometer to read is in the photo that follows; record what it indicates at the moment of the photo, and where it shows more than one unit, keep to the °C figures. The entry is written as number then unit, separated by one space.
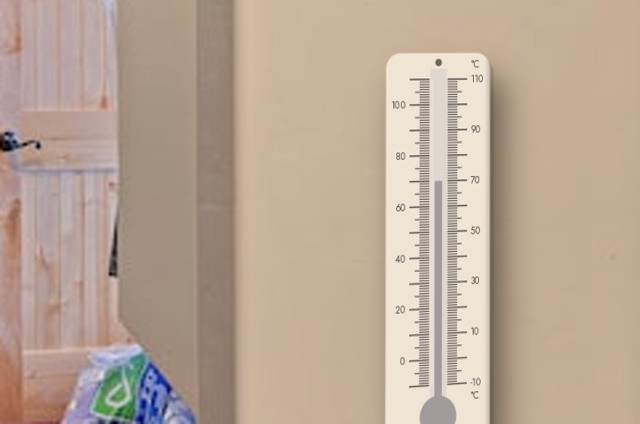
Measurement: 70 °C
